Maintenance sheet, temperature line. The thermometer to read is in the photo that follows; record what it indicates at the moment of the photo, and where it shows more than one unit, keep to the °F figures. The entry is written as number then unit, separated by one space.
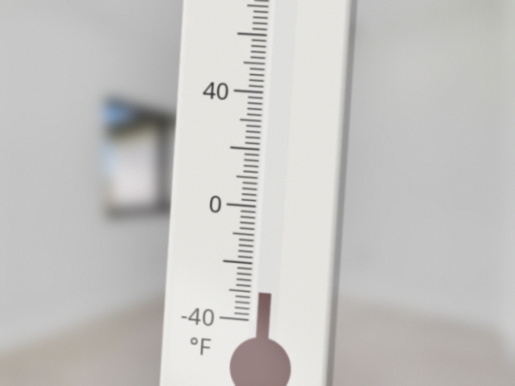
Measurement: -30 °F
